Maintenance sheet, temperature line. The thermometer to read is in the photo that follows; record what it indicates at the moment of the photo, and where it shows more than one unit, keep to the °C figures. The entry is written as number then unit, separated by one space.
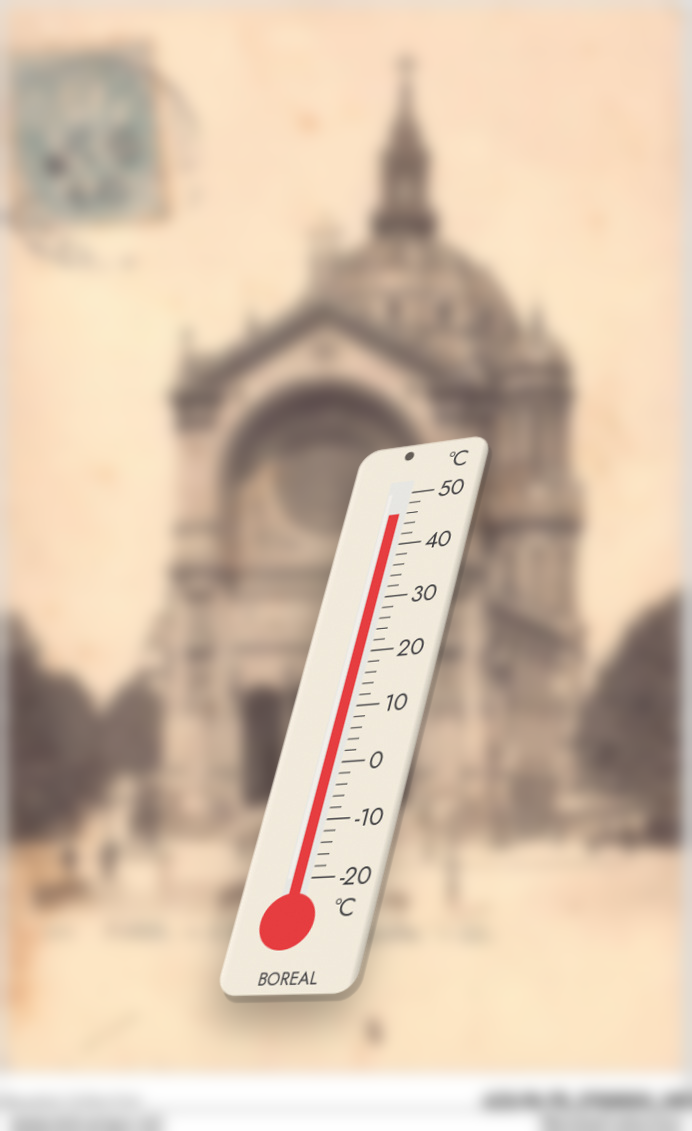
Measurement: 46 °C
